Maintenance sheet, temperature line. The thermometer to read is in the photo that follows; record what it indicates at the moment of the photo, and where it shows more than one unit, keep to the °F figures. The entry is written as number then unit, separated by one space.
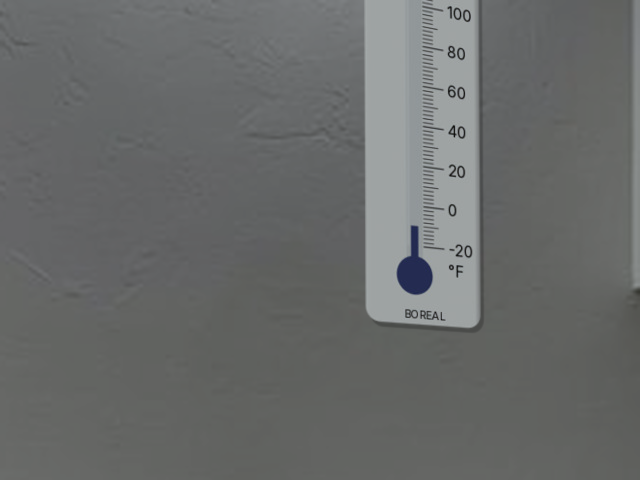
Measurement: -10 °F
